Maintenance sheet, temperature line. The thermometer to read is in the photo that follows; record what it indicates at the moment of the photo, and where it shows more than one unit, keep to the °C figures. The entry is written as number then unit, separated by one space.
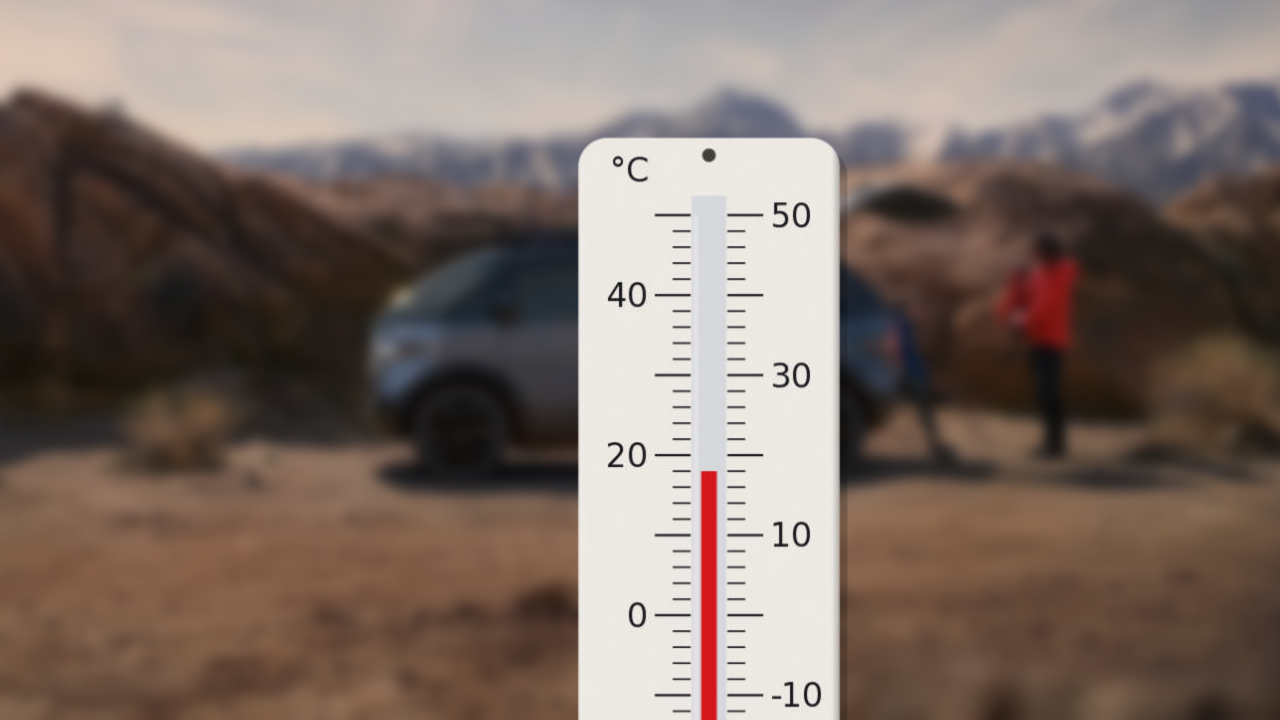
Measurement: 18 °C
